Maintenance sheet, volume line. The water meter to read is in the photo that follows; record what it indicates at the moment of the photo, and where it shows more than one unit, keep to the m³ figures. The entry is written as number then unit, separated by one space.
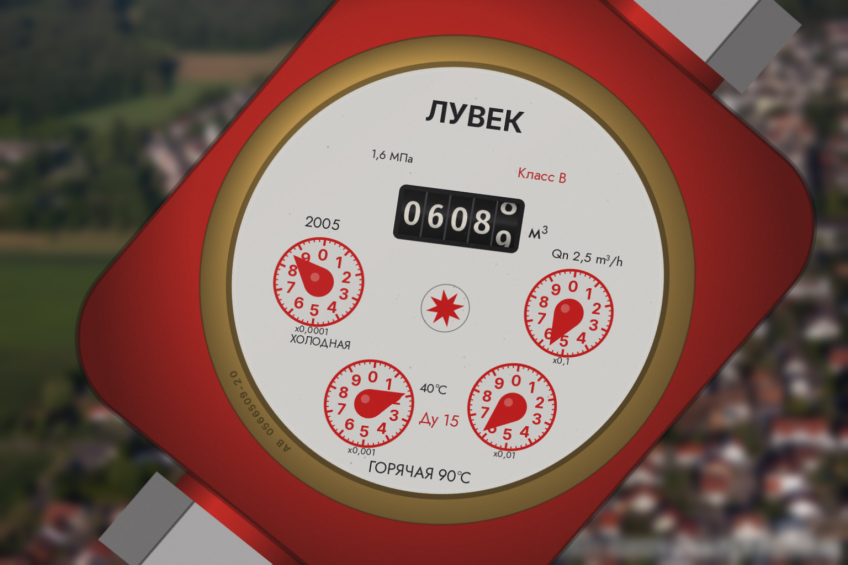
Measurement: 6088.5618 m³
